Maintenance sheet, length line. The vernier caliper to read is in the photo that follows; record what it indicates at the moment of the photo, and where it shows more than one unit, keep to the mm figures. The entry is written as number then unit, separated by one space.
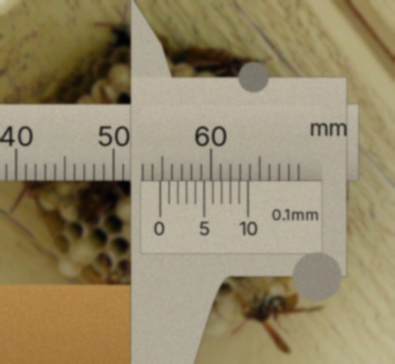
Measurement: 54.8 mm
